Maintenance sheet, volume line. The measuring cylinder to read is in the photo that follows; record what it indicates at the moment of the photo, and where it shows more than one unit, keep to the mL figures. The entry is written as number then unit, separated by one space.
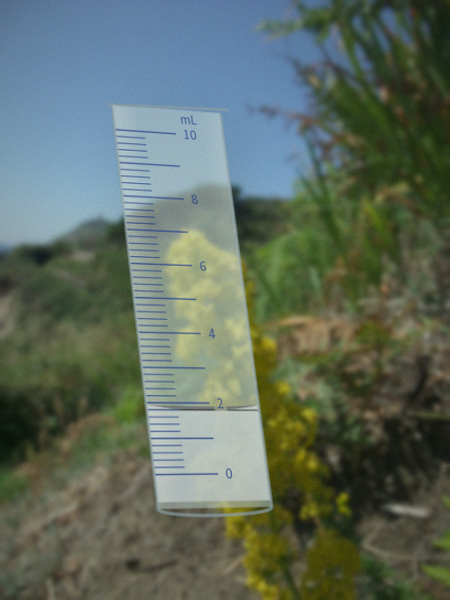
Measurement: 1.8 mL
